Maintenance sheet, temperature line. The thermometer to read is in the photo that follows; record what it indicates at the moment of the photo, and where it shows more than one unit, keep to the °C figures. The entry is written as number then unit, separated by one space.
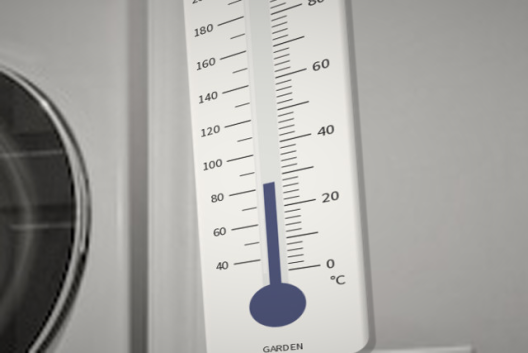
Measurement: 28 °C
